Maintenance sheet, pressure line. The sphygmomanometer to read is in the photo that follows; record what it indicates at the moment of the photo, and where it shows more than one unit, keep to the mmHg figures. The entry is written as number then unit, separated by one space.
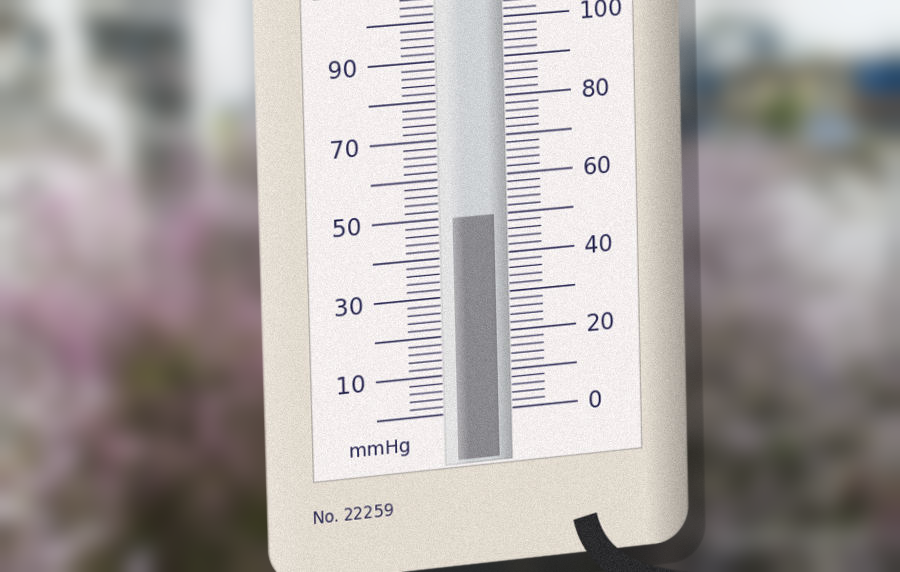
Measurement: 50 mmHg
